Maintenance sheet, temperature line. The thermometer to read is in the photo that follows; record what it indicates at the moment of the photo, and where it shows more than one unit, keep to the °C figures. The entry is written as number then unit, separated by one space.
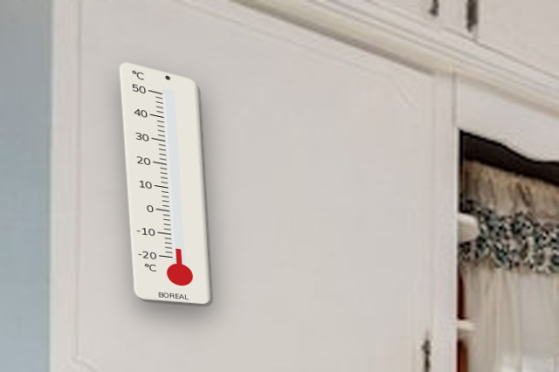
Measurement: -16 °C
